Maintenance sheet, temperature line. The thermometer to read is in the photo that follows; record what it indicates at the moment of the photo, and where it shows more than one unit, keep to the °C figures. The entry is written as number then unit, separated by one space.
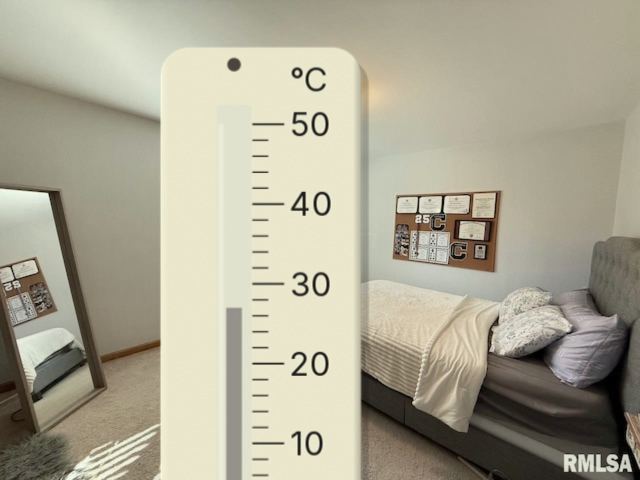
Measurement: 27 °C
